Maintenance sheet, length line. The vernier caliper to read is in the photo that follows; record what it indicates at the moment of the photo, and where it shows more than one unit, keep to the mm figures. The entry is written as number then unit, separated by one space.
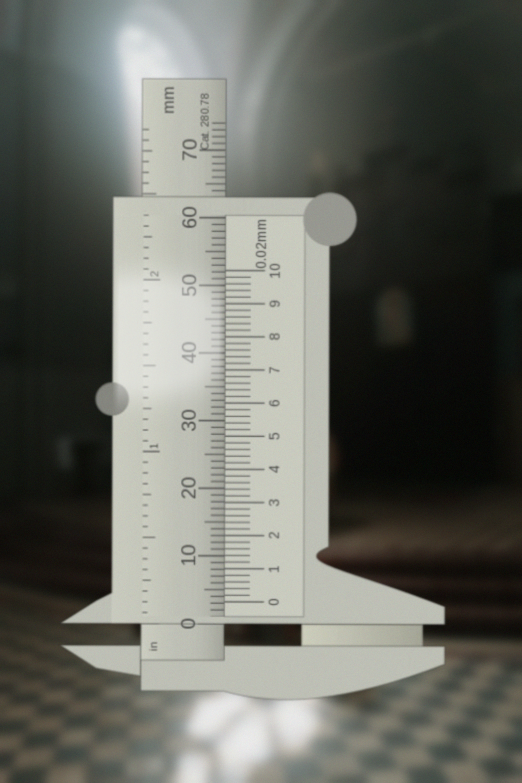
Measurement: 3.2 mm
